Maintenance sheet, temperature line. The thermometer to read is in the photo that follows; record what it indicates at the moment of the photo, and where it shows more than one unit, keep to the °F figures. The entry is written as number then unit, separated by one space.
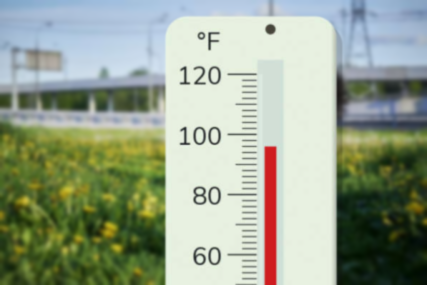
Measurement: 96 °F
